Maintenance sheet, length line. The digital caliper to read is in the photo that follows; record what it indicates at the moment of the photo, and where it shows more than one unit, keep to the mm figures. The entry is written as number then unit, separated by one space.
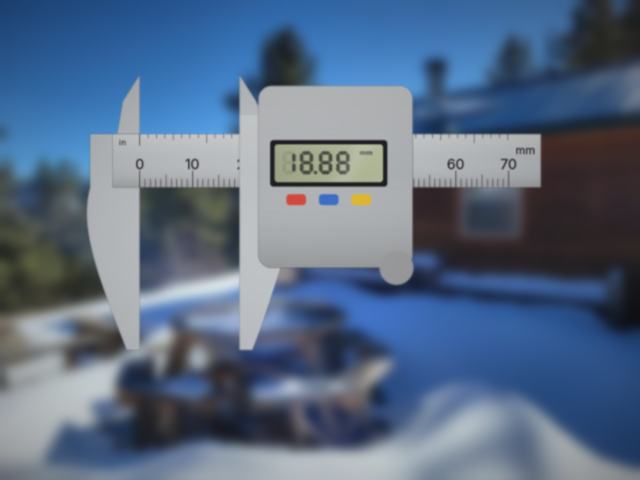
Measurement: 18.88 mm
